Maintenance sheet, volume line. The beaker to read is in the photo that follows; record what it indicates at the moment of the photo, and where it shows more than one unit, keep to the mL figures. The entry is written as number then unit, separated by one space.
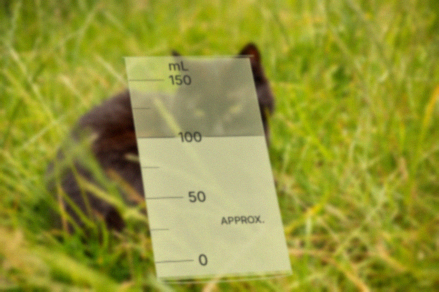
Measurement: 100 mL
